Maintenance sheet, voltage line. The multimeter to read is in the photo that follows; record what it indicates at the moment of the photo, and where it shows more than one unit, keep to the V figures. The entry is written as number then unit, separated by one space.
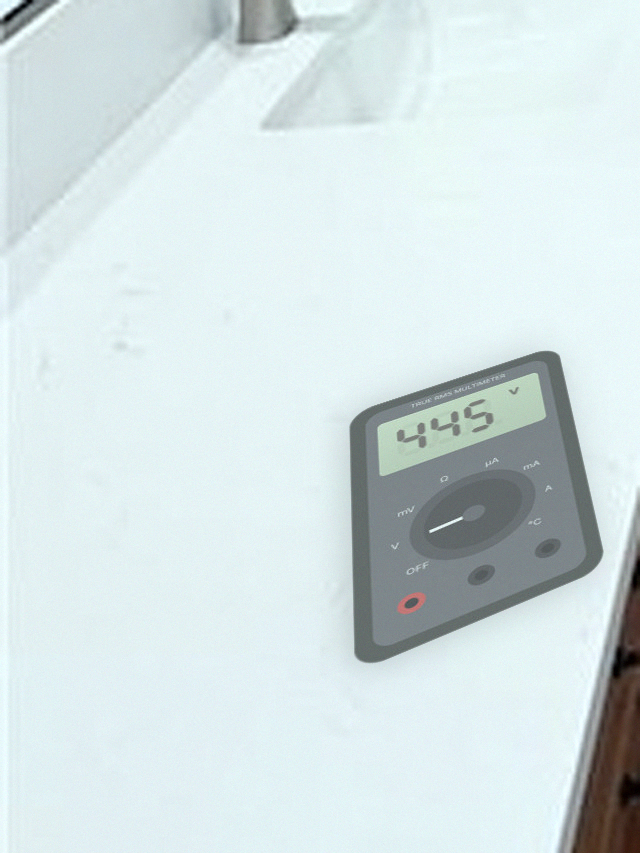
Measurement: 445 V
